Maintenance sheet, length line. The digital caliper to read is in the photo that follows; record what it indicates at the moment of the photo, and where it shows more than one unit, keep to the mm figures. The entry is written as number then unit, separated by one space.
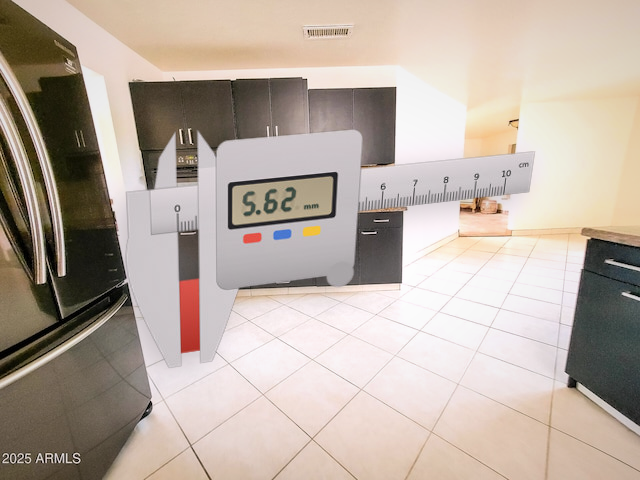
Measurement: 5.62 mm
